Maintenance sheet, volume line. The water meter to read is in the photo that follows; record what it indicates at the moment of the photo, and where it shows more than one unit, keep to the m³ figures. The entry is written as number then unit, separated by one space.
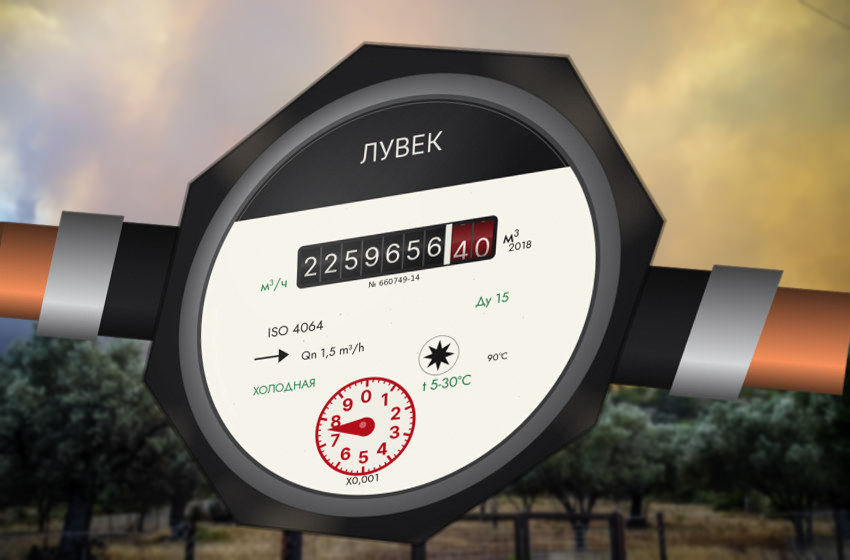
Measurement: 2259656.397 m³
